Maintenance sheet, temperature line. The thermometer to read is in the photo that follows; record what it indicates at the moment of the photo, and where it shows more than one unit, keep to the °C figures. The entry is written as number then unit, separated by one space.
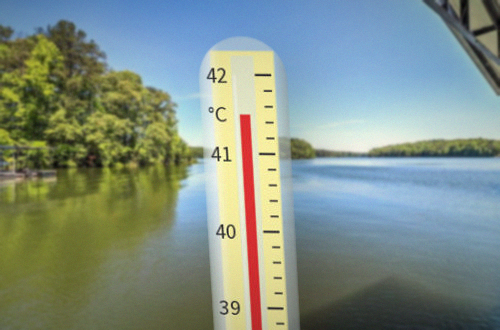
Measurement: 41.5 °C
